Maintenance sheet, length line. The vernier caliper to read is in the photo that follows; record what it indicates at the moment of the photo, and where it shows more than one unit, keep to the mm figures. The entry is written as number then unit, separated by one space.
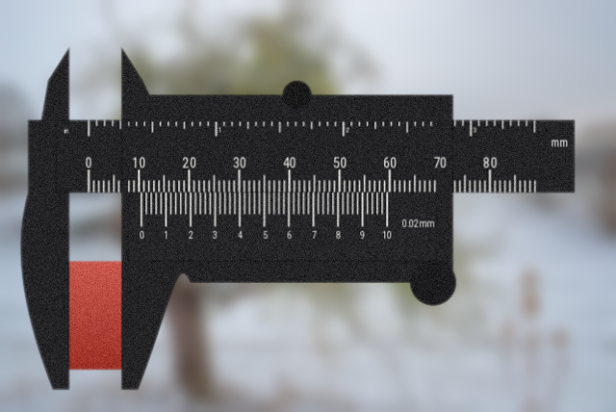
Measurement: 10.5 mm
